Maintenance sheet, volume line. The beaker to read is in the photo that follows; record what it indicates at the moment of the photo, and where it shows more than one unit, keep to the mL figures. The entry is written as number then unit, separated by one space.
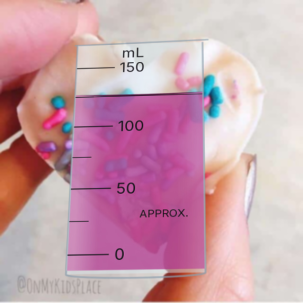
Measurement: 125 mL
